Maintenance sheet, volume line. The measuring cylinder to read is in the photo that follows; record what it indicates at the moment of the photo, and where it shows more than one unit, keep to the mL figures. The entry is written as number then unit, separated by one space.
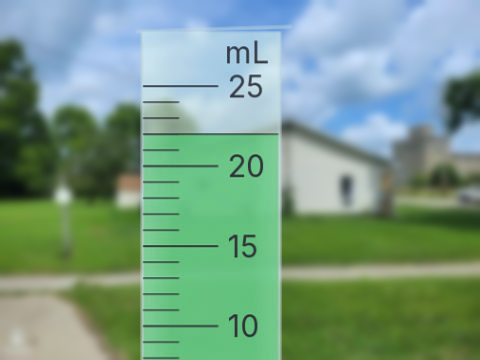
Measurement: 22 mL
